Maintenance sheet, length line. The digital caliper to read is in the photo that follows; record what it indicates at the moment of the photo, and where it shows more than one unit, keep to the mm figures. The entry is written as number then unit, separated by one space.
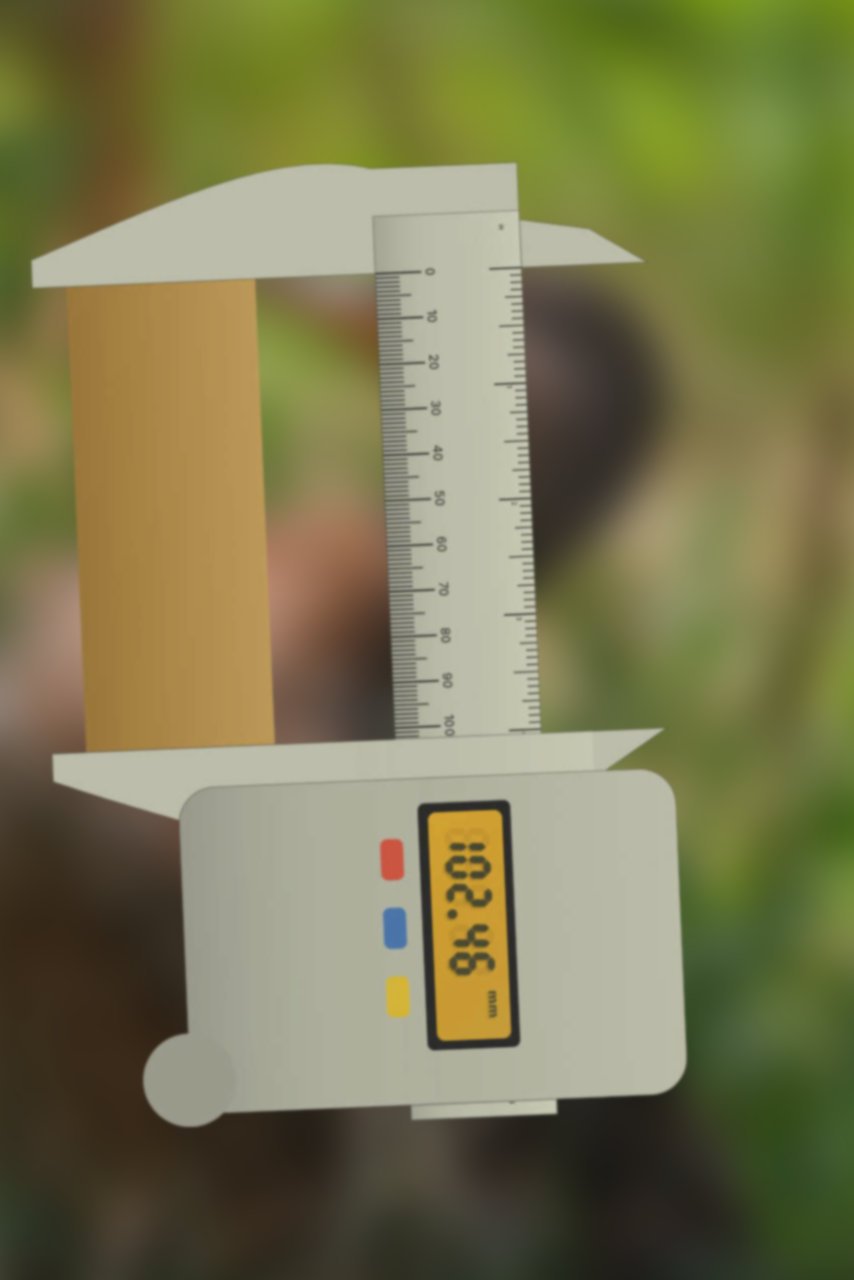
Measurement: 102.46 mm
